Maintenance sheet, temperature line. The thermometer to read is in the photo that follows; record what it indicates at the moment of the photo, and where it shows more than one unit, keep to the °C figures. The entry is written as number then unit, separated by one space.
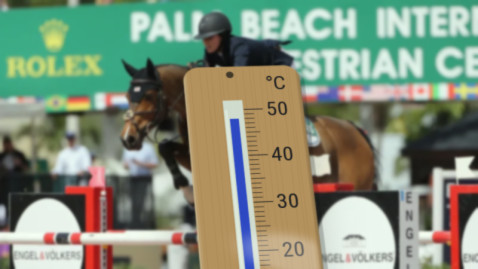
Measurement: 48 °C
